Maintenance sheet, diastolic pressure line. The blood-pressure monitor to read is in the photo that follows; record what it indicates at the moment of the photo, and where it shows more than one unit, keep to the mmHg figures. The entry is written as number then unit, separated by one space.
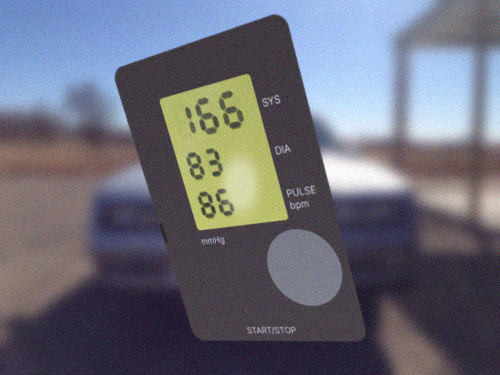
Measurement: 83 mmHg
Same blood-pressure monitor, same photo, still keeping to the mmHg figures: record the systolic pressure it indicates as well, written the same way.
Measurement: 166 mmHg
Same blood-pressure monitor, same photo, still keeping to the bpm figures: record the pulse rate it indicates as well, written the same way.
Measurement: 86 bpm
